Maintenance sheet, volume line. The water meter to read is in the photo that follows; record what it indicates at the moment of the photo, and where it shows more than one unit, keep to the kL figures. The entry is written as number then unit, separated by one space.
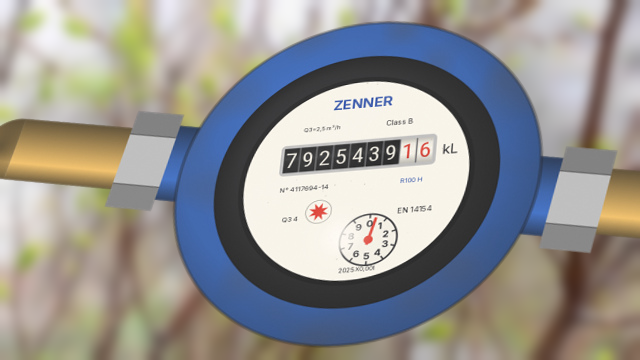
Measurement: 7925439.160 kL
